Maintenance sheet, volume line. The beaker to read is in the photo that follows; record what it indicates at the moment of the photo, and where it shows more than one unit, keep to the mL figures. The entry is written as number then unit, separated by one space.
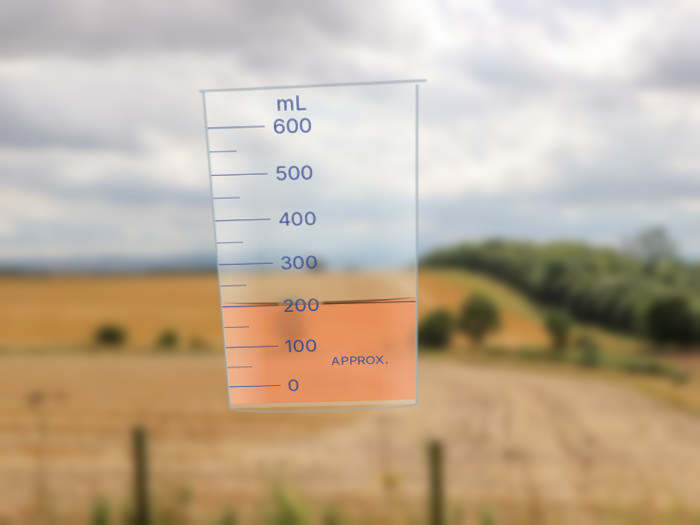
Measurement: 200 mL
